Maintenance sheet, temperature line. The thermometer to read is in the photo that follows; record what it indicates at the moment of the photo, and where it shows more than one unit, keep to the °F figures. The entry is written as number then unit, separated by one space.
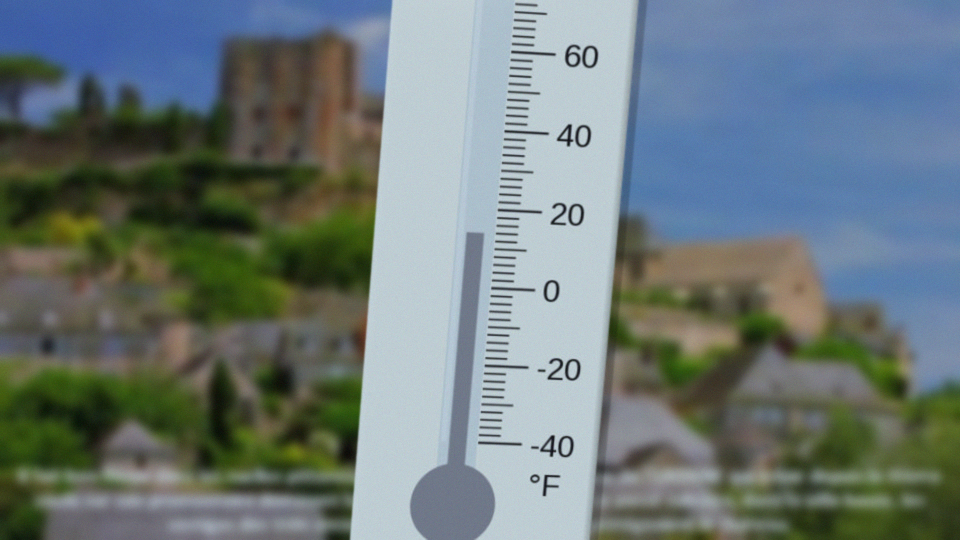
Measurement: 14 °F
